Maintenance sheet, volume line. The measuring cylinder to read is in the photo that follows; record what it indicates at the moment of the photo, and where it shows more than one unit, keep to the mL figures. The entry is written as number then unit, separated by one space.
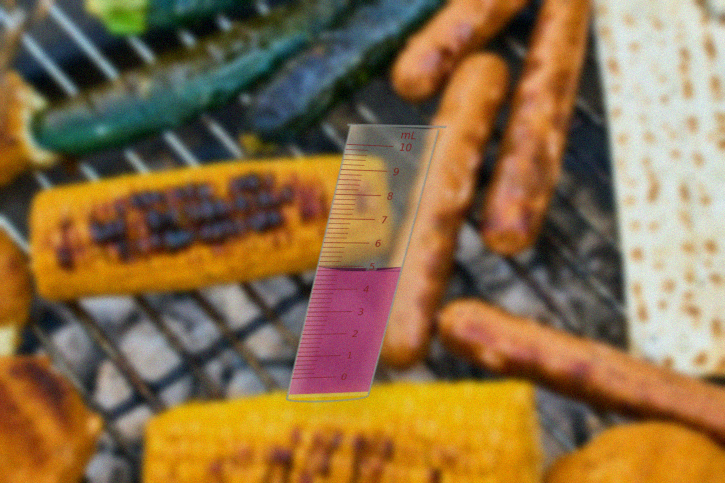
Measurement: 4.8 mL
